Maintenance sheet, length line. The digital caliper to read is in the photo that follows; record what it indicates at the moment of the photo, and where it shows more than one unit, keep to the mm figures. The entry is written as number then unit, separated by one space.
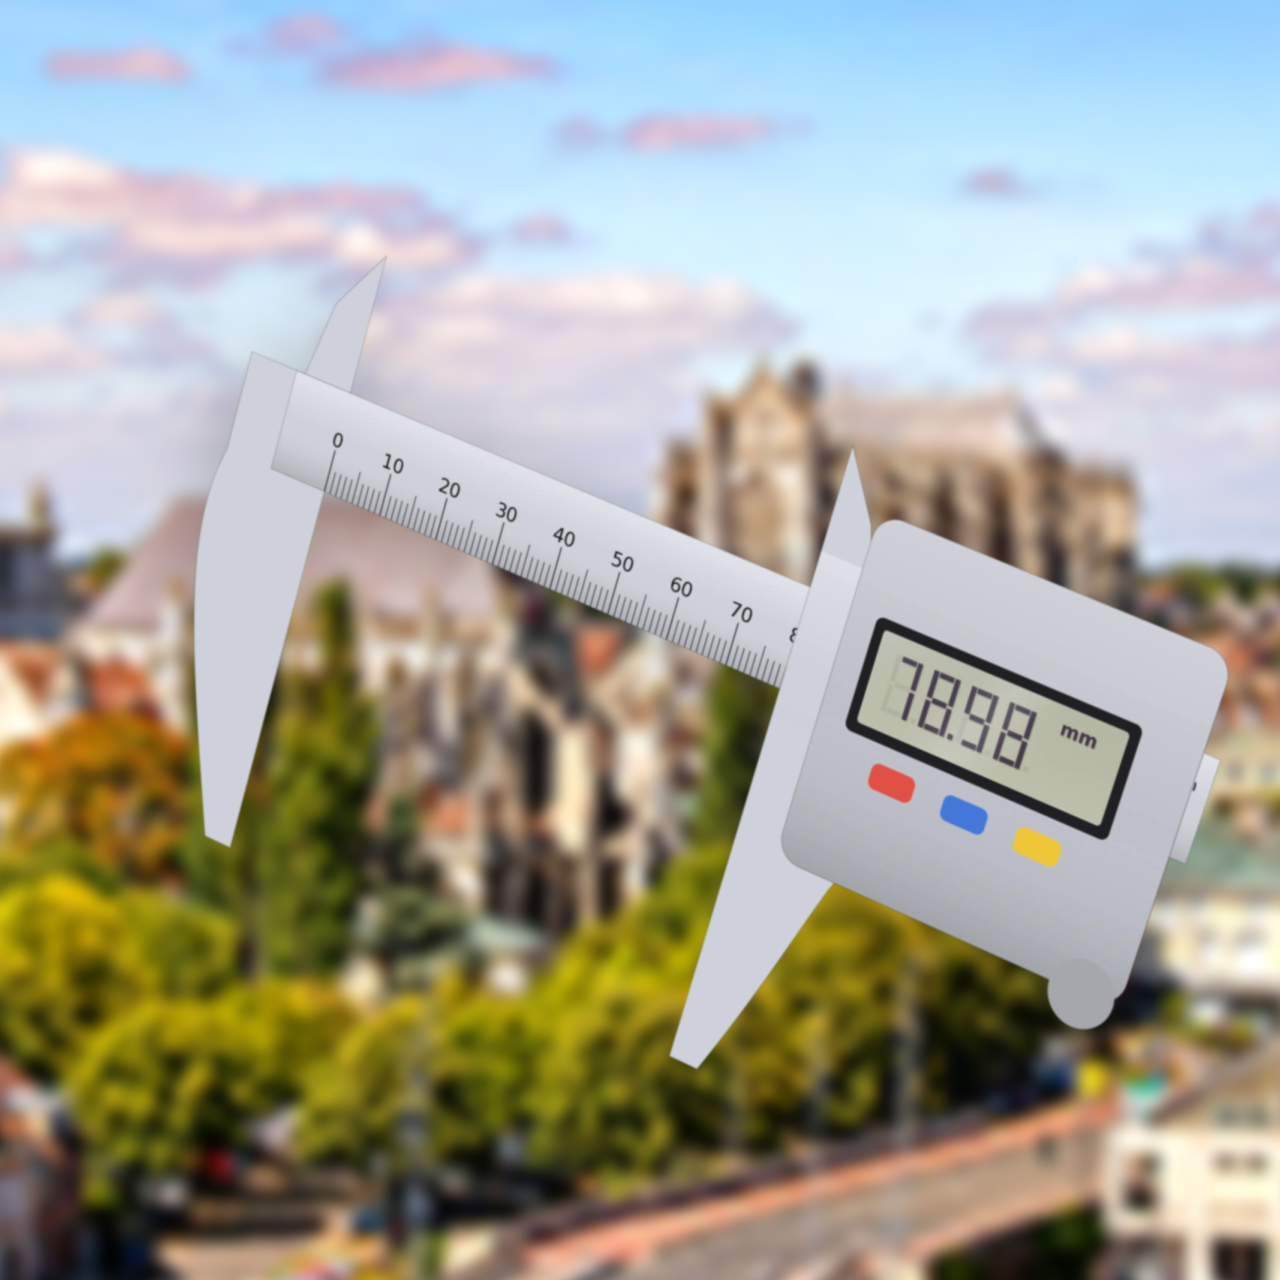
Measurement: 78.98 mm
